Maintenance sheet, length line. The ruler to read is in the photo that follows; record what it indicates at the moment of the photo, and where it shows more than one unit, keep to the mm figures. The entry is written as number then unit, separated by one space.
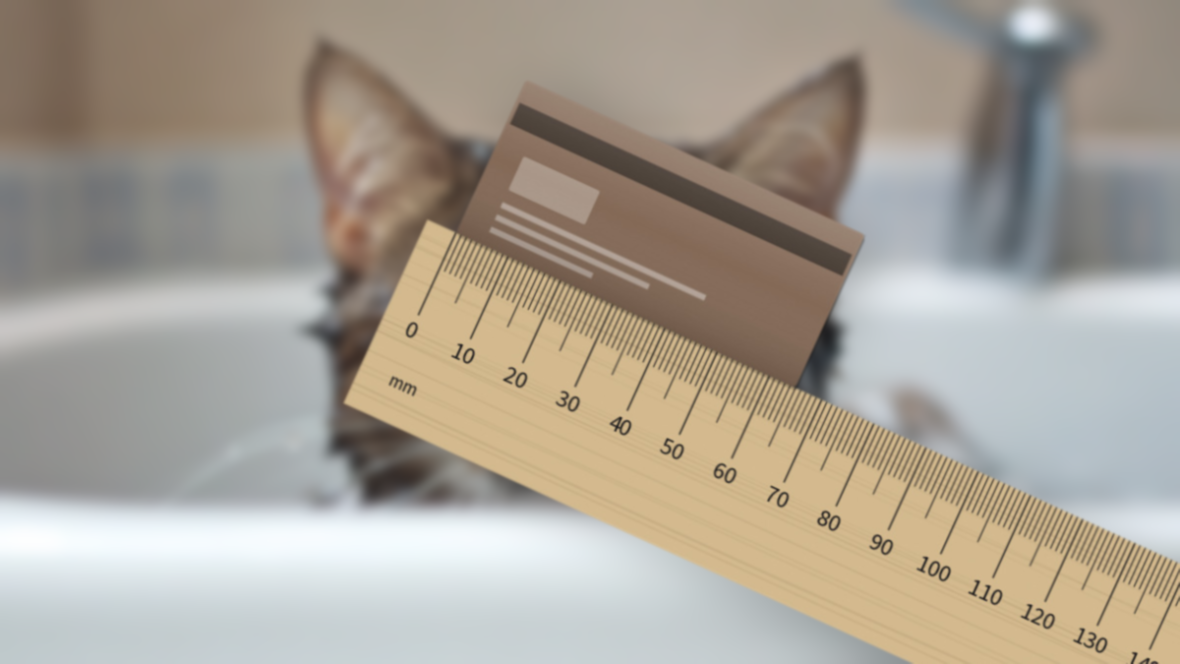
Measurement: 65 mm
